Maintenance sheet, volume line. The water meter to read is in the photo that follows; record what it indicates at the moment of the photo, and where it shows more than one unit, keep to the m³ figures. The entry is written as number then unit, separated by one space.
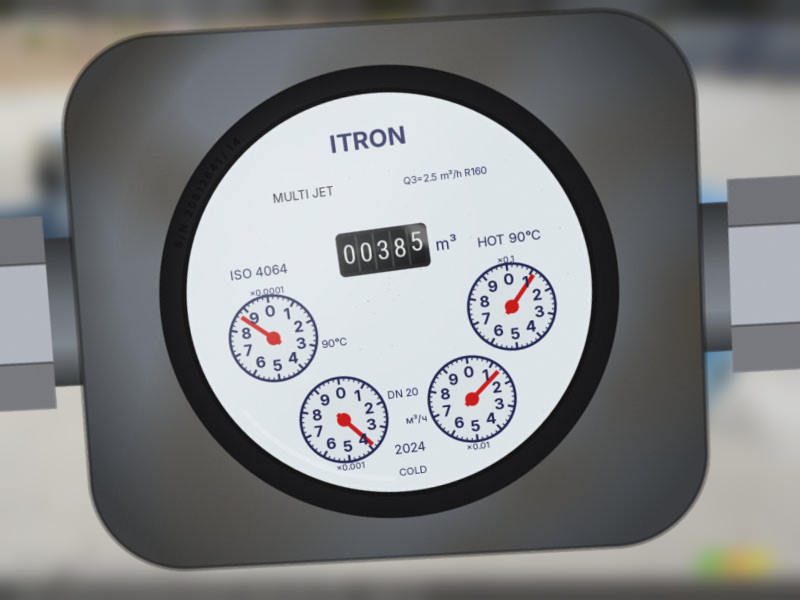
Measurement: 385.1138 m³
